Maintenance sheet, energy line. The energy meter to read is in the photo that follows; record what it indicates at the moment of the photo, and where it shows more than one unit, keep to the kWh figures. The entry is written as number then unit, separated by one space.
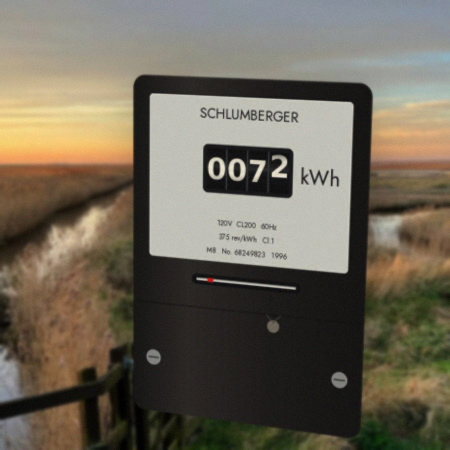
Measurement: 72 kWh
